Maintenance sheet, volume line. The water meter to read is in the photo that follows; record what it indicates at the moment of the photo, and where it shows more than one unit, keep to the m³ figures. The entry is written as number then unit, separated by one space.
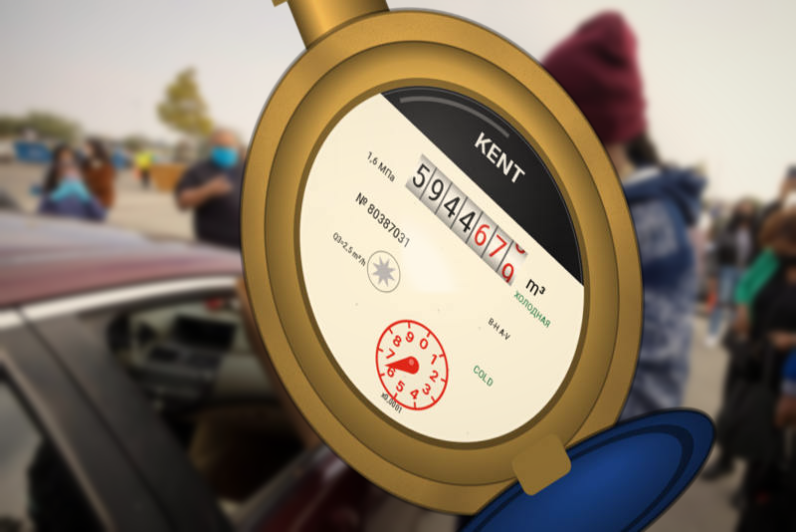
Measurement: 5944.6786 m³
